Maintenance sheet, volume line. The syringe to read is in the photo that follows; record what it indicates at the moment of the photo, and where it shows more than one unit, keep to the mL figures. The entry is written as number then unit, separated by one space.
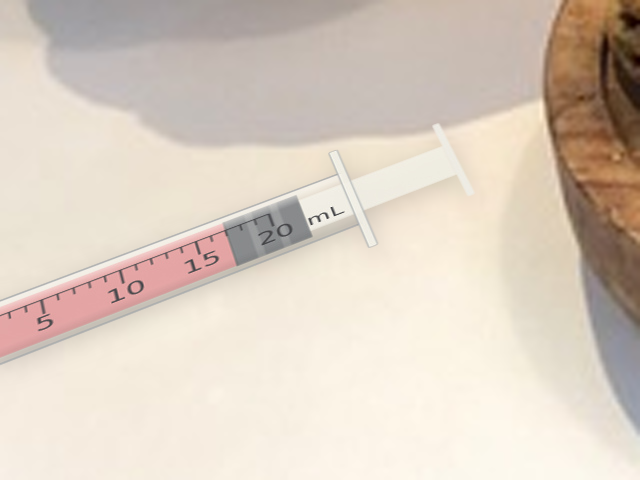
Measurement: 17 mL
